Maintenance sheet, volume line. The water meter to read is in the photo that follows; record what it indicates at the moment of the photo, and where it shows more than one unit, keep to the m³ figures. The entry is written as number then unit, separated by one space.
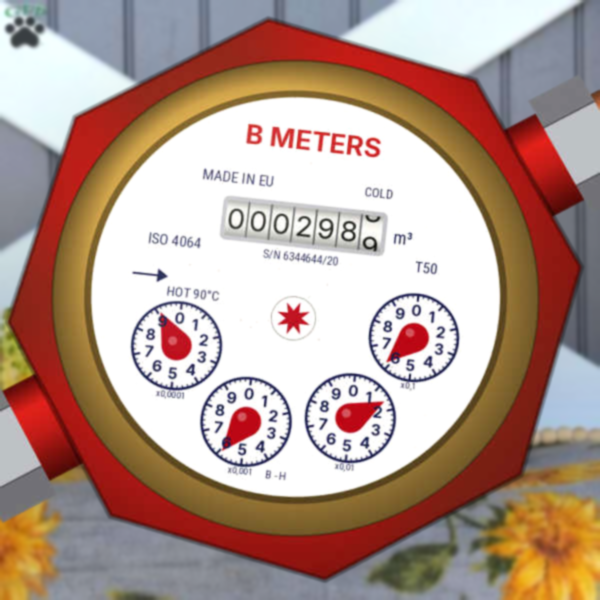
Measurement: 2988.6159 m³
